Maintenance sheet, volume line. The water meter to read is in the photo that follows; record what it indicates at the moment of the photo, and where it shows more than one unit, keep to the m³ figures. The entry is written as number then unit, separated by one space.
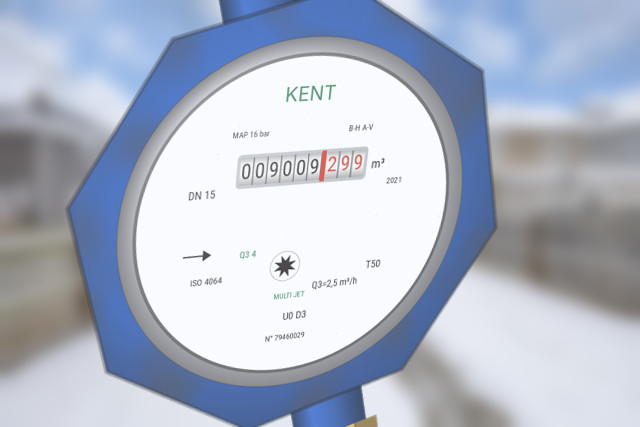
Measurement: 9009.299 m³
